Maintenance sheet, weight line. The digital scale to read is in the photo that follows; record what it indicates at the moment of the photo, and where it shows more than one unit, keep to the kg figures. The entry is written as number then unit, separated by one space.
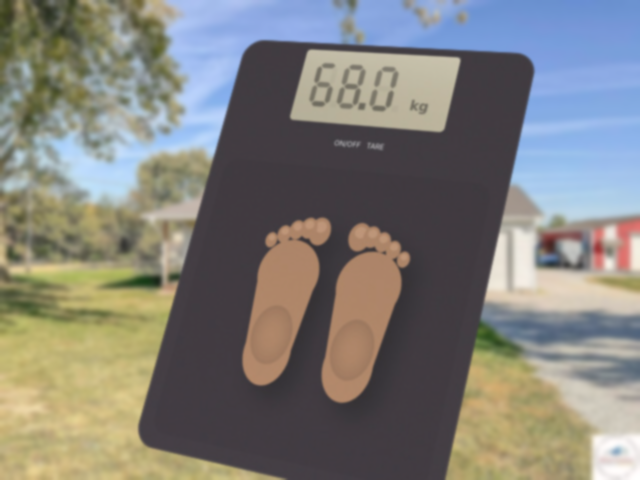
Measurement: 68.0 kg
